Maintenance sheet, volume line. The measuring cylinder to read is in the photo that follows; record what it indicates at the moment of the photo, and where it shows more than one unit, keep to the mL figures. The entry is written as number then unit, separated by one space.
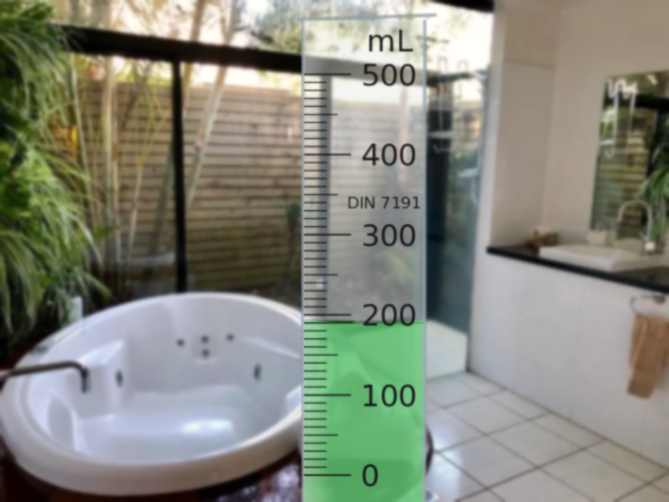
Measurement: 190 mL
